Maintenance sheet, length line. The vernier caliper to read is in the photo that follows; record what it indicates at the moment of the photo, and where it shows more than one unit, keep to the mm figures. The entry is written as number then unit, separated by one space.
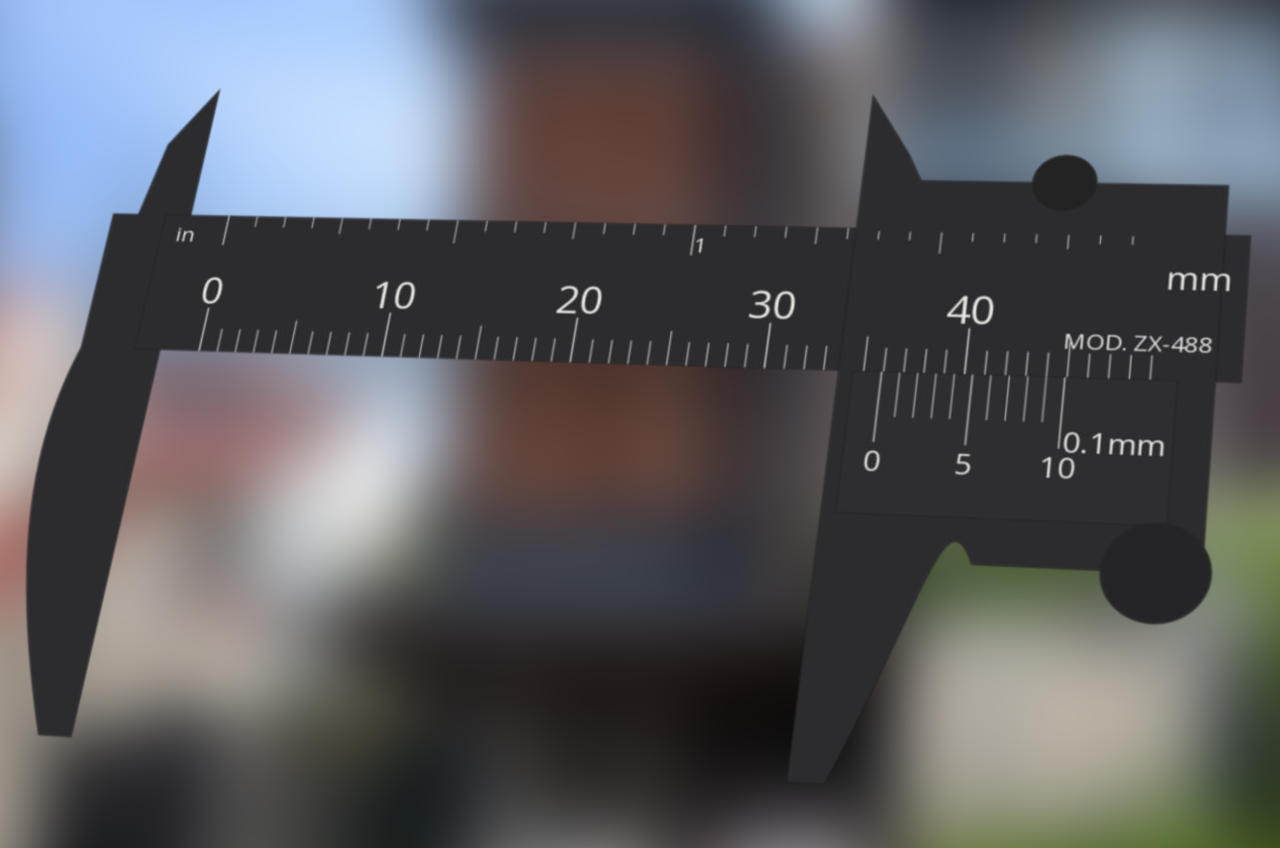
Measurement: 35.9 mm
